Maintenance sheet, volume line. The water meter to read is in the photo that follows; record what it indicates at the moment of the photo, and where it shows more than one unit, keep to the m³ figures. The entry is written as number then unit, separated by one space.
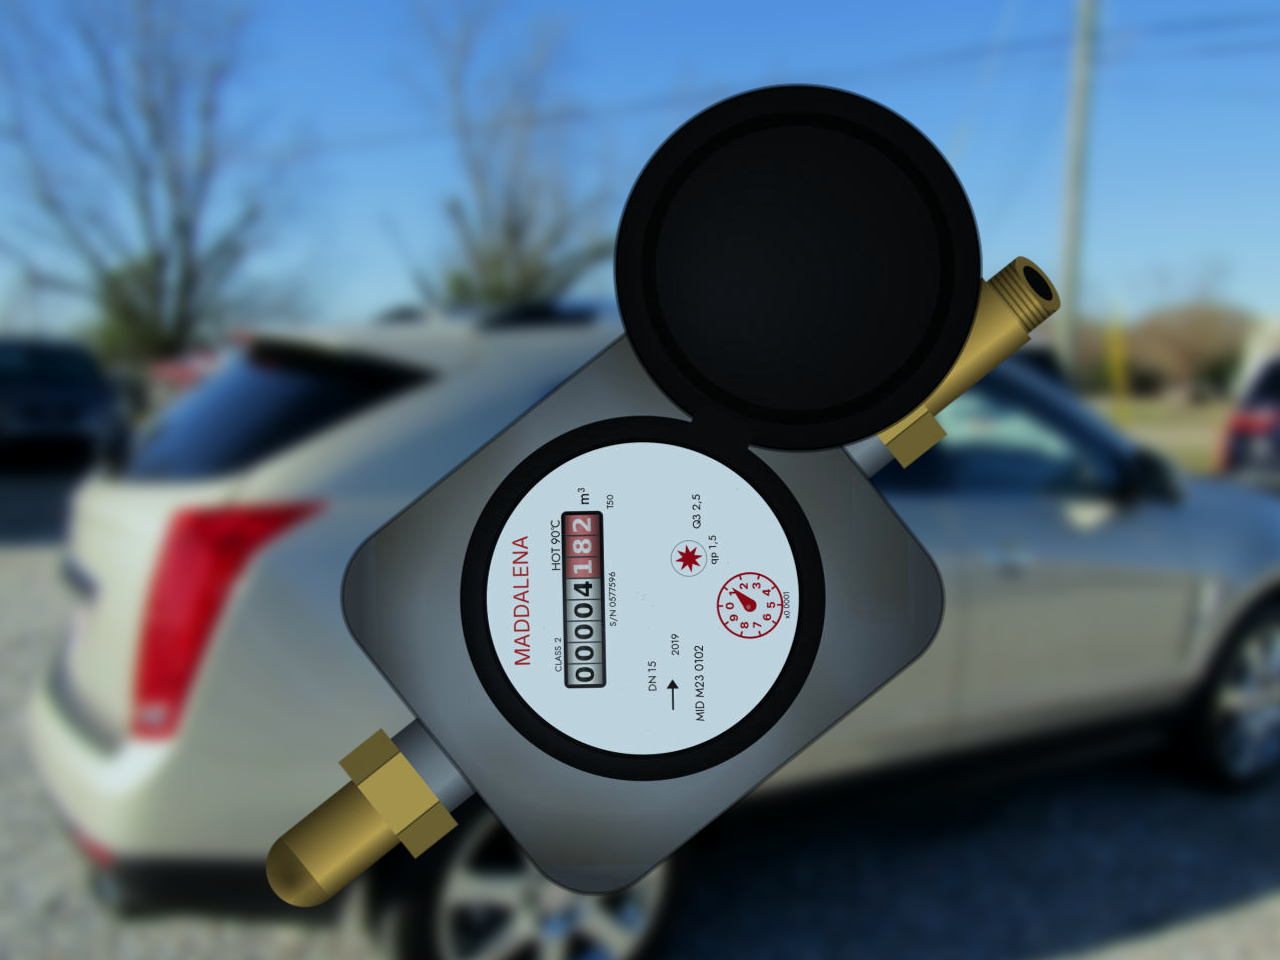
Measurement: 4.1821 m³
